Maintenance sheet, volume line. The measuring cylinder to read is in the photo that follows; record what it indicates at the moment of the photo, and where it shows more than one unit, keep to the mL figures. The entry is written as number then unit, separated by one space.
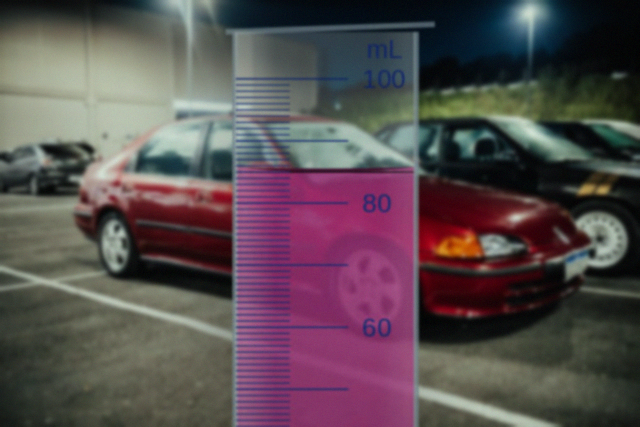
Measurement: 85 mL
